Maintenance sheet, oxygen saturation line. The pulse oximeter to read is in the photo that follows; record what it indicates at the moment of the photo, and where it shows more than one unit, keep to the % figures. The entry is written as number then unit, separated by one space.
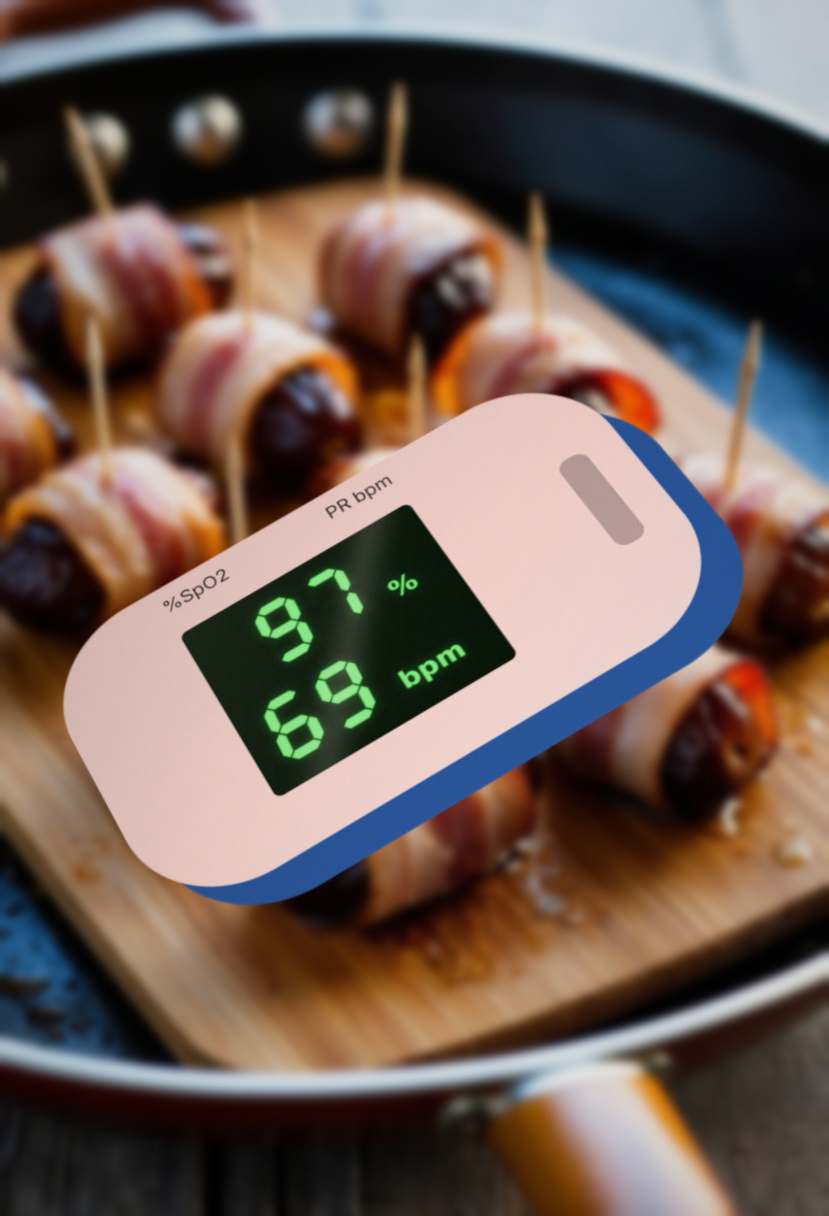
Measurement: 97 %
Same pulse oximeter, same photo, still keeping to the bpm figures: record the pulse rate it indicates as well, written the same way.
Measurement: 69 bpm
